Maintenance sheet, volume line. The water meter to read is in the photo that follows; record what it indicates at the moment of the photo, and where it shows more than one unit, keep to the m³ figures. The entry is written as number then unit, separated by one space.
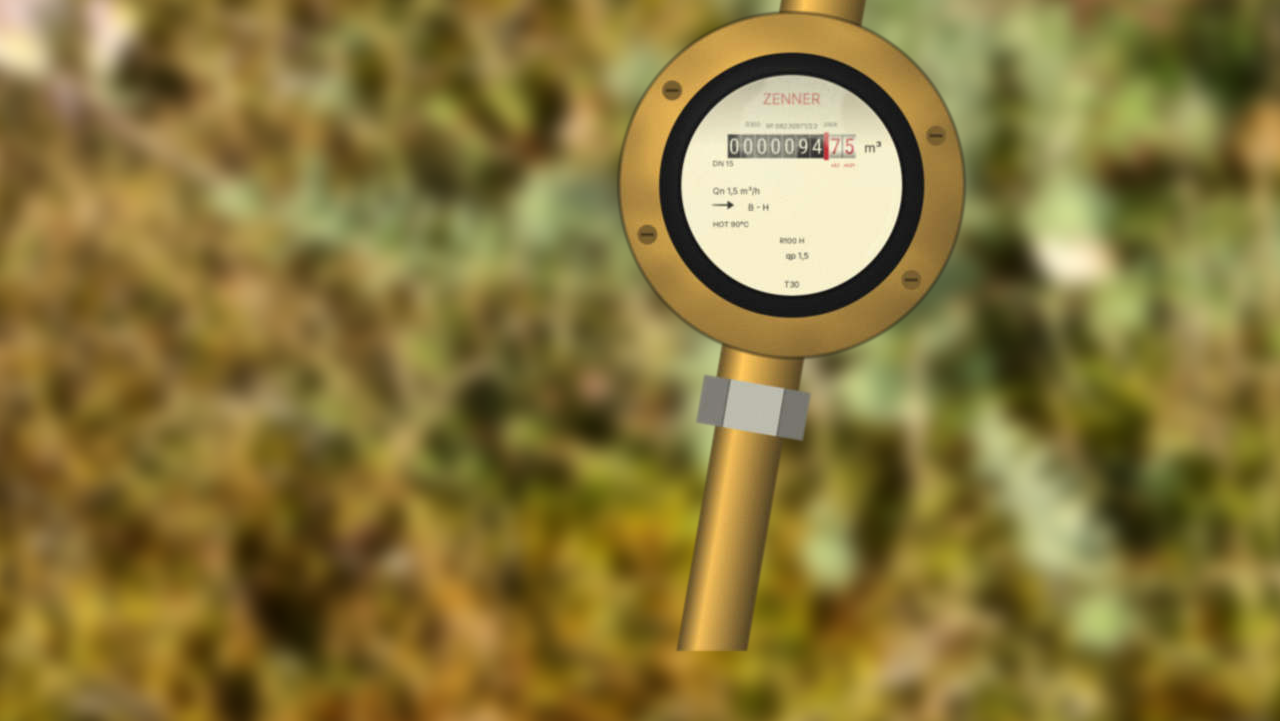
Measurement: 94.75 m³
